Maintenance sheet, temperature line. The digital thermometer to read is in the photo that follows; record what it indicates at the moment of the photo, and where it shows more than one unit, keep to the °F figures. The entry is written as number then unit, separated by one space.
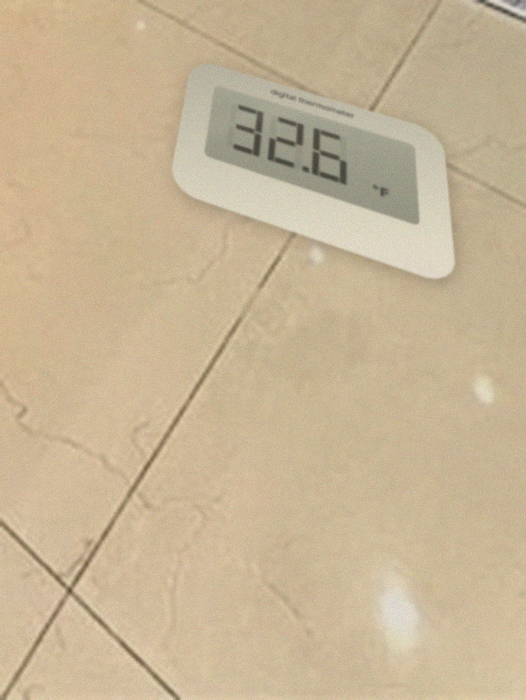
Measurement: 32.6 °F
